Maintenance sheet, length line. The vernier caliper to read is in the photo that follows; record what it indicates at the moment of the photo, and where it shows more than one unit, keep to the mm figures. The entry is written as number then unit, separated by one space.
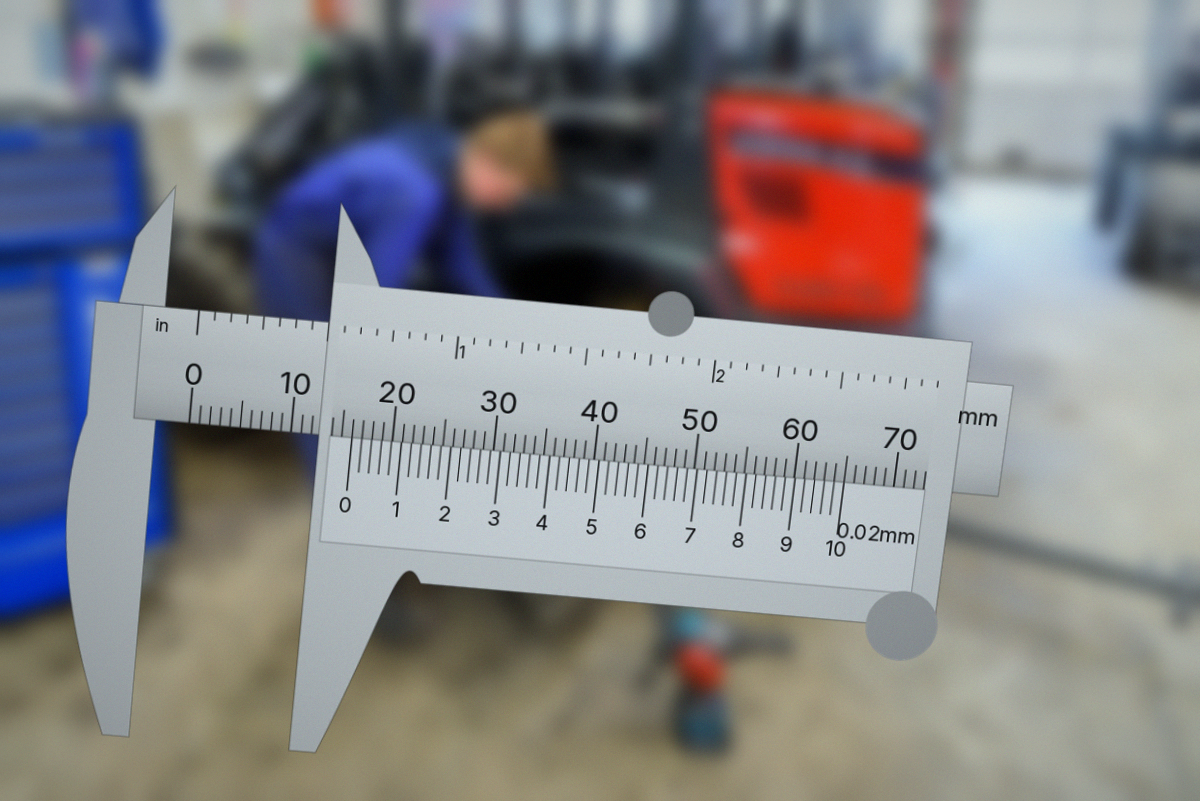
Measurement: 16.0 mm
